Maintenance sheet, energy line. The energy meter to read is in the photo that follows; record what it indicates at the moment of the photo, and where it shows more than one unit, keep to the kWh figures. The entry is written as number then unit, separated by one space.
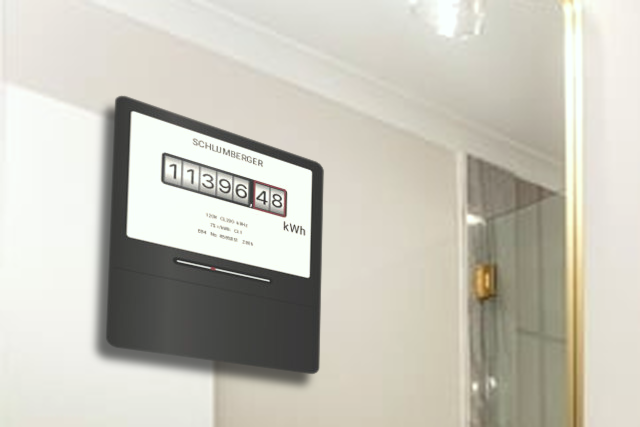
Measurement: 11396.48 kWh
